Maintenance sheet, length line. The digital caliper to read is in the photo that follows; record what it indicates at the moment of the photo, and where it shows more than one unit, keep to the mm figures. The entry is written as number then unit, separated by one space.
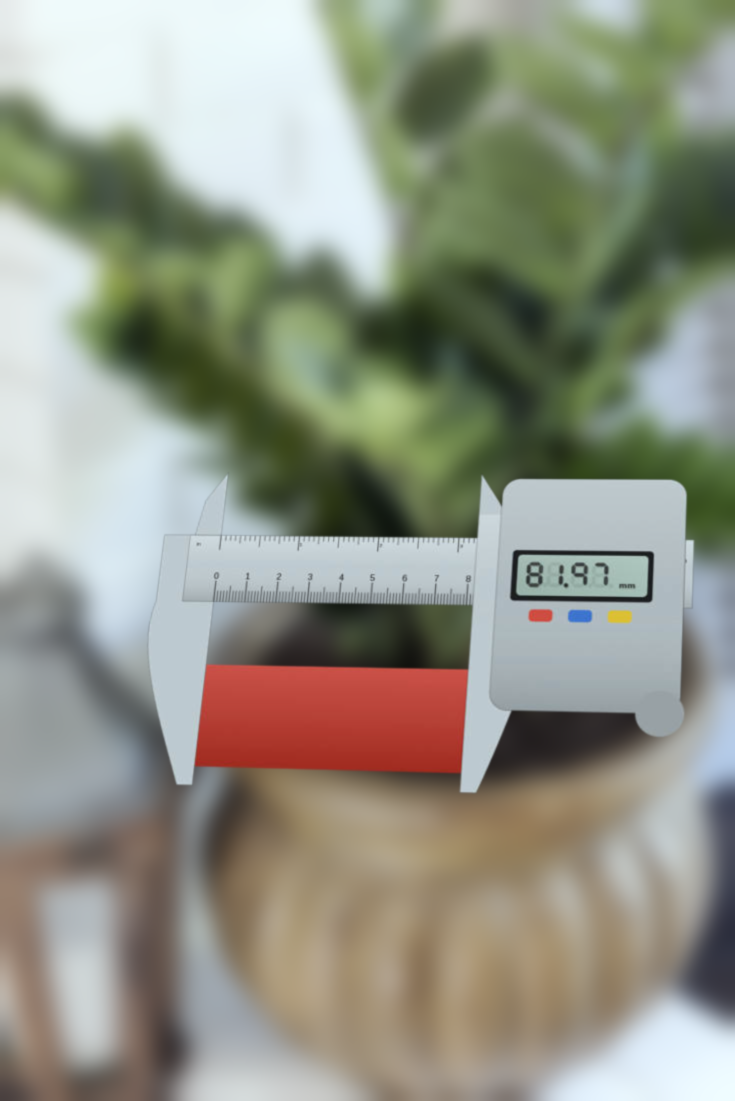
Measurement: 81.97 mm
